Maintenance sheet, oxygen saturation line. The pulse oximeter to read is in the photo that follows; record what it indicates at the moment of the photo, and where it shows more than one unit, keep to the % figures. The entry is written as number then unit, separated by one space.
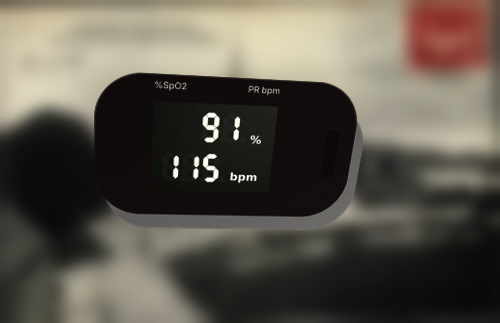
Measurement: 91 %
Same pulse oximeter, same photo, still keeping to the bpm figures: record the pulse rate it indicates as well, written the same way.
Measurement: 115 bpm
